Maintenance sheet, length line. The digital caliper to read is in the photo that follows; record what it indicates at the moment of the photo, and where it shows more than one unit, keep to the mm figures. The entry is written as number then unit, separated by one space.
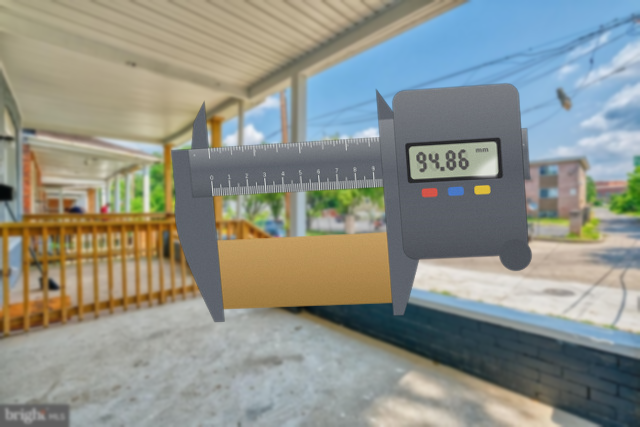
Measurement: 94.86 mm
